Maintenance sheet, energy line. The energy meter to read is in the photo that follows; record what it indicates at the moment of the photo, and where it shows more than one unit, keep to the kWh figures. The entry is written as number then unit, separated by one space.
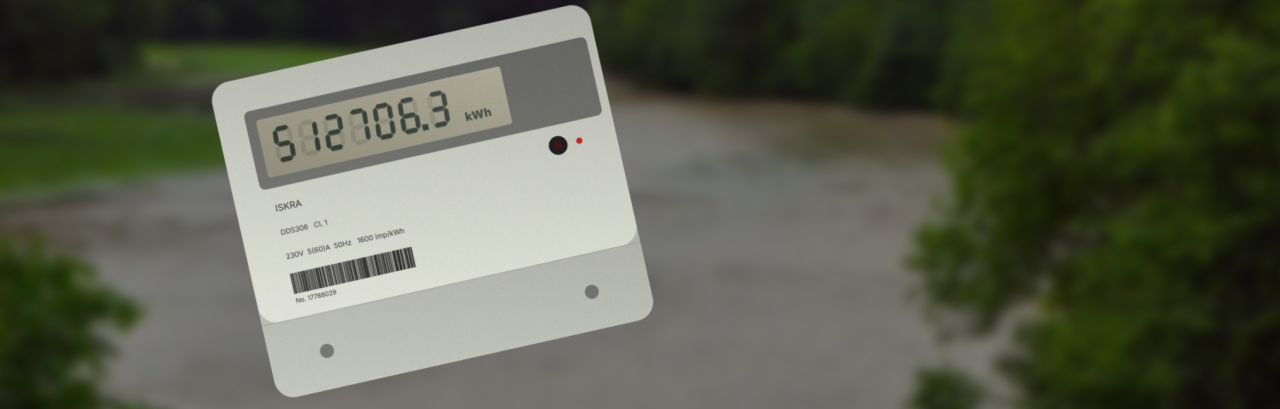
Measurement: 512706.3 kWh
